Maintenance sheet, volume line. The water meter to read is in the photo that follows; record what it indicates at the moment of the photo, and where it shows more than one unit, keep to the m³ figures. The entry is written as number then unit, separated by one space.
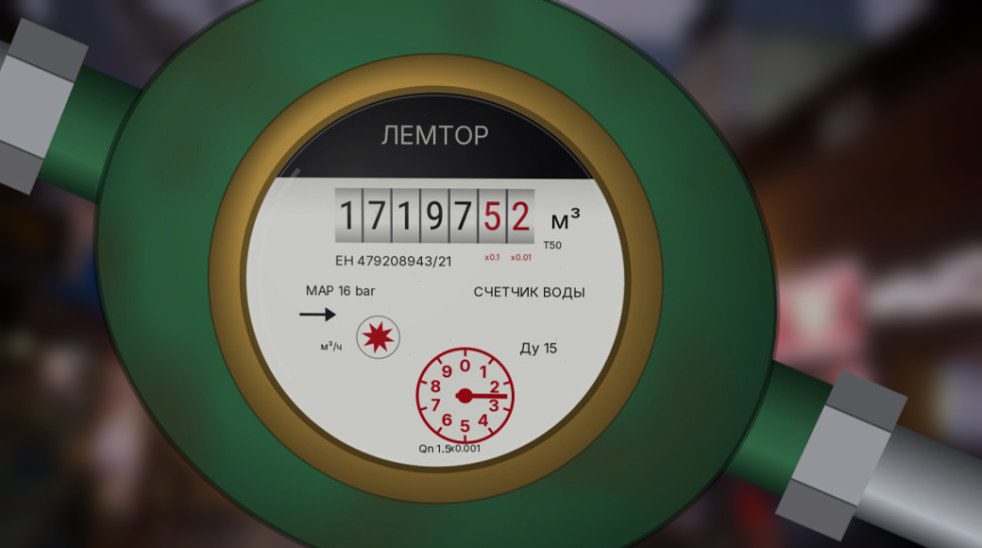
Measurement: 17197.522 m³
